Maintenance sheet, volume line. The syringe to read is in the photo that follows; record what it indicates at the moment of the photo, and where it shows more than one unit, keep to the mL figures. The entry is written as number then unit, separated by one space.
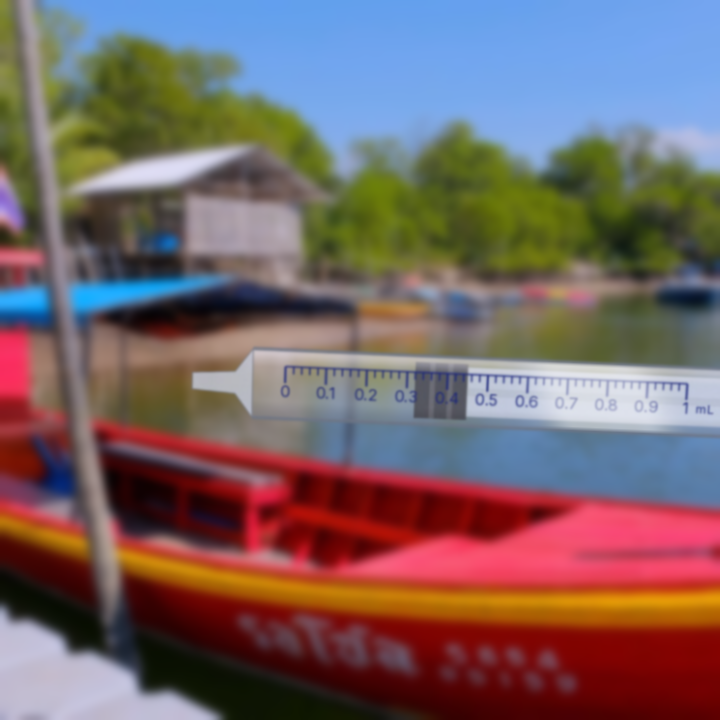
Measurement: 0.32 mL
